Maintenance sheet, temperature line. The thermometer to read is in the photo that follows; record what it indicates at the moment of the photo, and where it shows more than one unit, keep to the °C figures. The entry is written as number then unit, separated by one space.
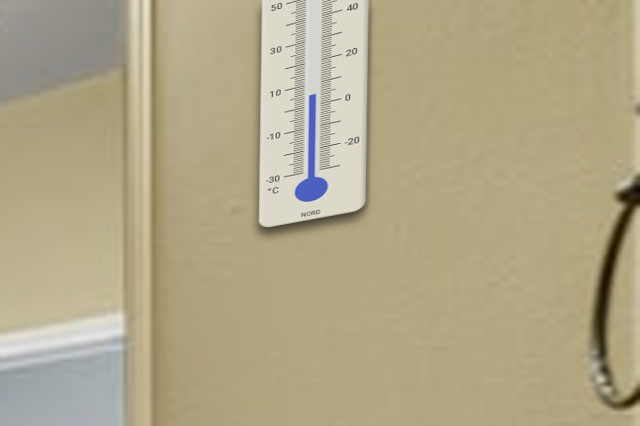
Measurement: 5 °C
